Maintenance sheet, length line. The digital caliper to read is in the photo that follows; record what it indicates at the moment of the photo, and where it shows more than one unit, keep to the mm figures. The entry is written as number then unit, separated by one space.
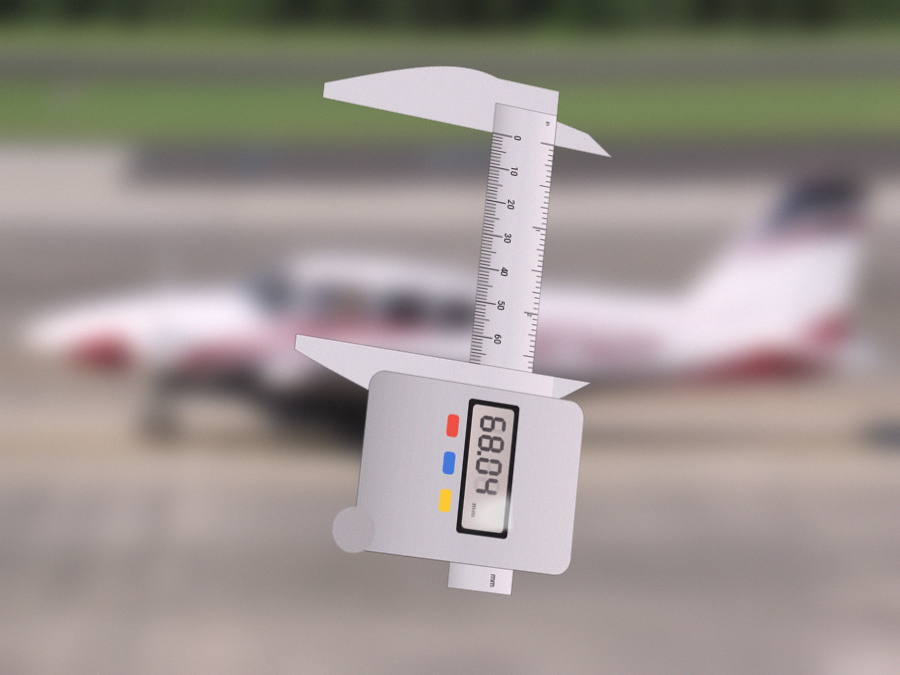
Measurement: 68.04 mm
